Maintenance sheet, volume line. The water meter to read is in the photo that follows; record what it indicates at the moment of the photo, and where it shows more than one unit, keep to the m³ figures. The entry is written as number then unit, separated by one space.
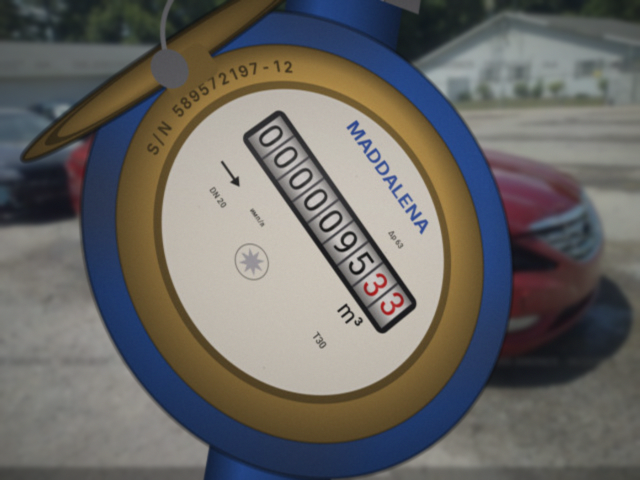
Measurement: 95.33 m³
